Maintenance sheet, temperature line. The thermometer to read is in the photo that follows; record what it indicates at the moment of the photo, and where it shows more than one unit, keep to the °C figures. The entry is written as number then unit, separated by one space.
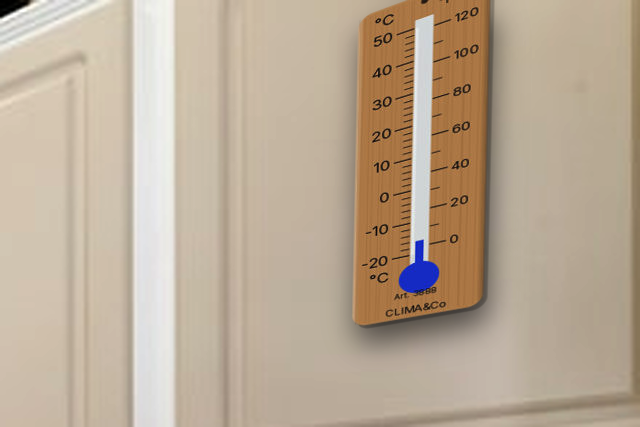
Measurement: -16 °C
